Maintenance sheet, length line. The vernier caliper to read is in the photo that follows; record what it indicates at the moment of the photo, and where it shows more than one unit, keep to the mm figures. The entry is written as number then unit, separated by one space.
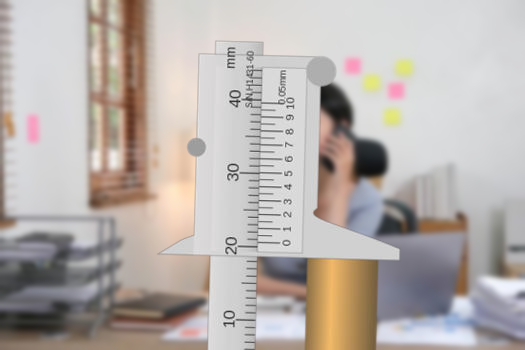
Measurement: 20.6 mm
